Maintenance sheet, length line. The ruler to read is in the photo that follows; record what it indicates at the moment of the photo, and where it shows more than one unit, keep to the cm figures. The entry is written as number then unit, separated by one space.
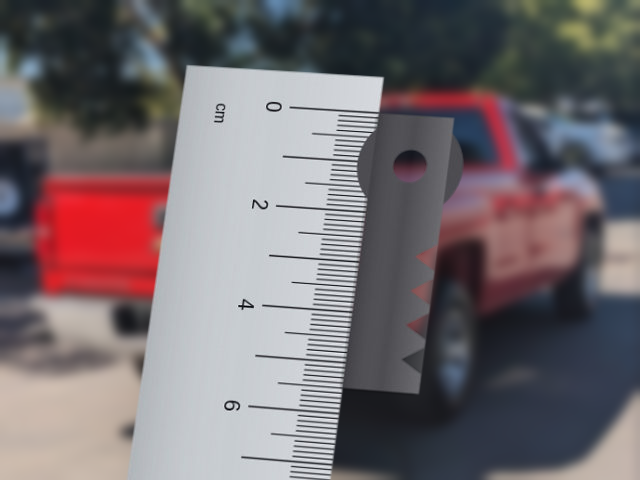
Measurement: 5.5 cm
